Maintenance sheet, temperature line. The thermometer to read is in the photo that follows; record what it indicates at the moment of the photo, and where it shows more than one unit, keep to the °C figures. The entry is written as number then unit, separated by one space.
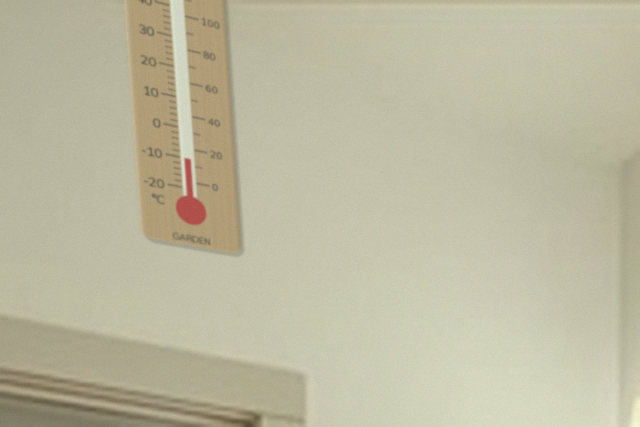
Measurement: -10 °C
